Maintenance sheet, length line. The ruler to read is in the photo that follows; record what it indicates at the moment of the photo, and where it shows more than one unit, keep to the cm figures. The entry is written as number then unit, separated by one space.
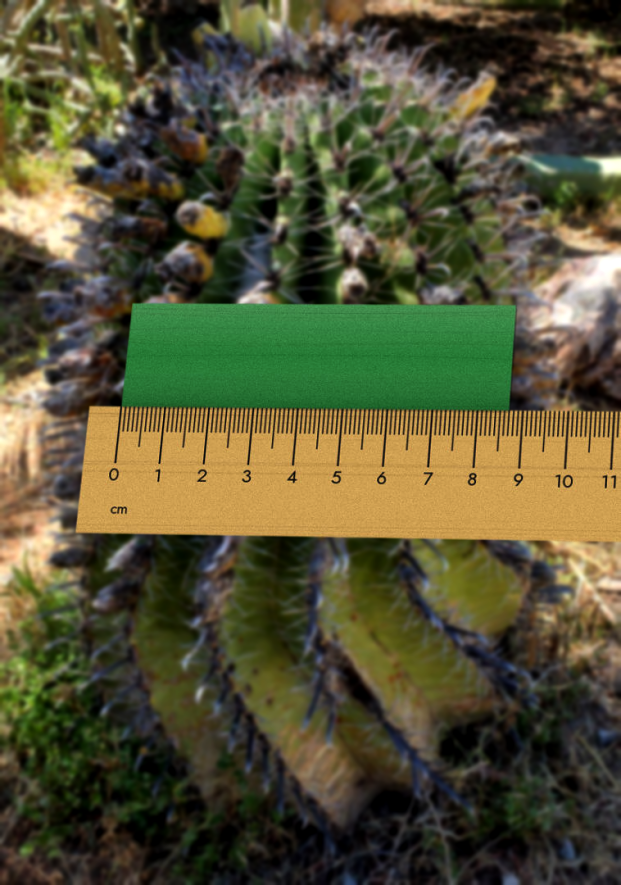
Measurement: 8.7 cm
